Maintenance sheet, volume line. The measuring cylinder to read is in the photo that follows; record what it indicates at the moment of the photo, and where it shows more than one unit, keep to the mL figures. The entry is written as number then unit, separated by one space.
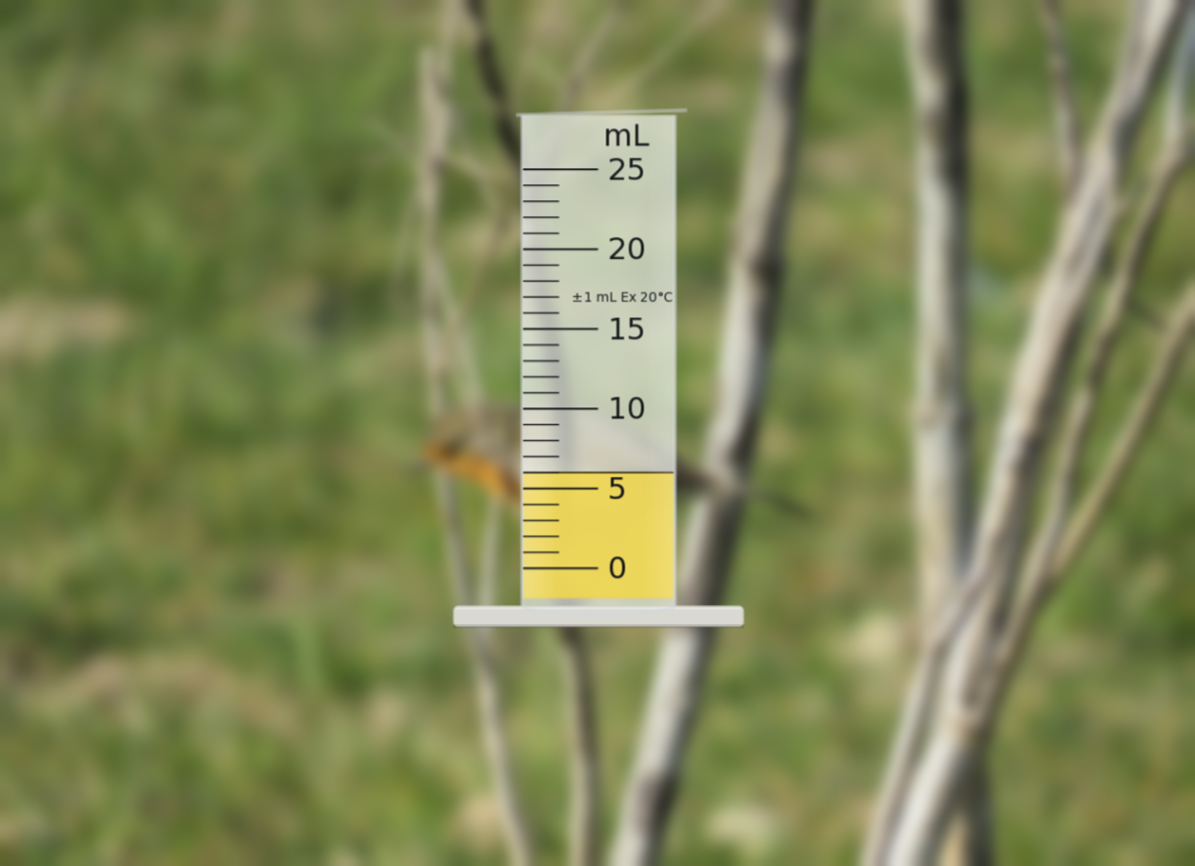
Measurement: 6 mL
